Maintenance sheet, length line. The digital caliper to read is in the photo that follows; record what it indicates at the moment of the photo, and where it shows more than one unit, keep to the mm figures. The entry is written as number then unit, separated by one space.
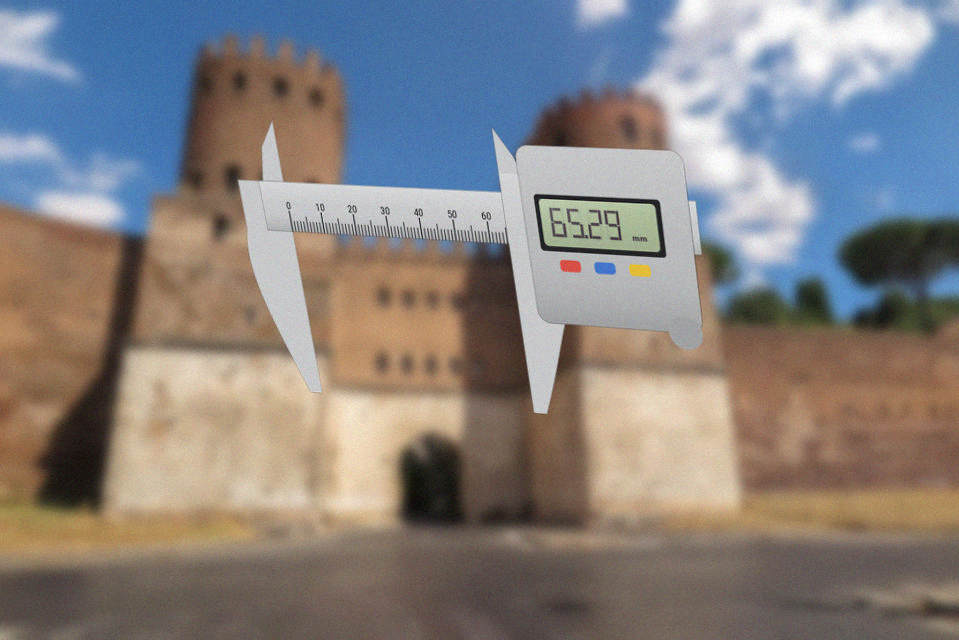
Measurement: 65.29 mm
